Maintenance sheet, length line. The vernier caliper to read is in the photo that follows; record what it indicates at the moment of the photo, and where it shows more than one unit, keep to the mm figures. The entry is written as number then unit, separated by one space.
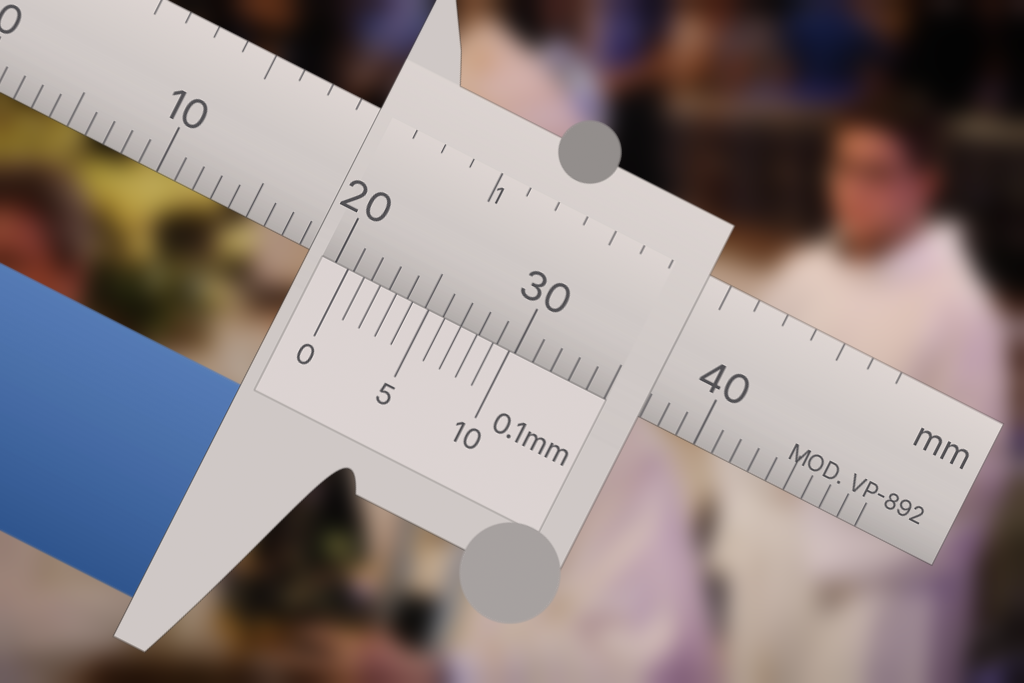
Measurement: 20.7 mm
